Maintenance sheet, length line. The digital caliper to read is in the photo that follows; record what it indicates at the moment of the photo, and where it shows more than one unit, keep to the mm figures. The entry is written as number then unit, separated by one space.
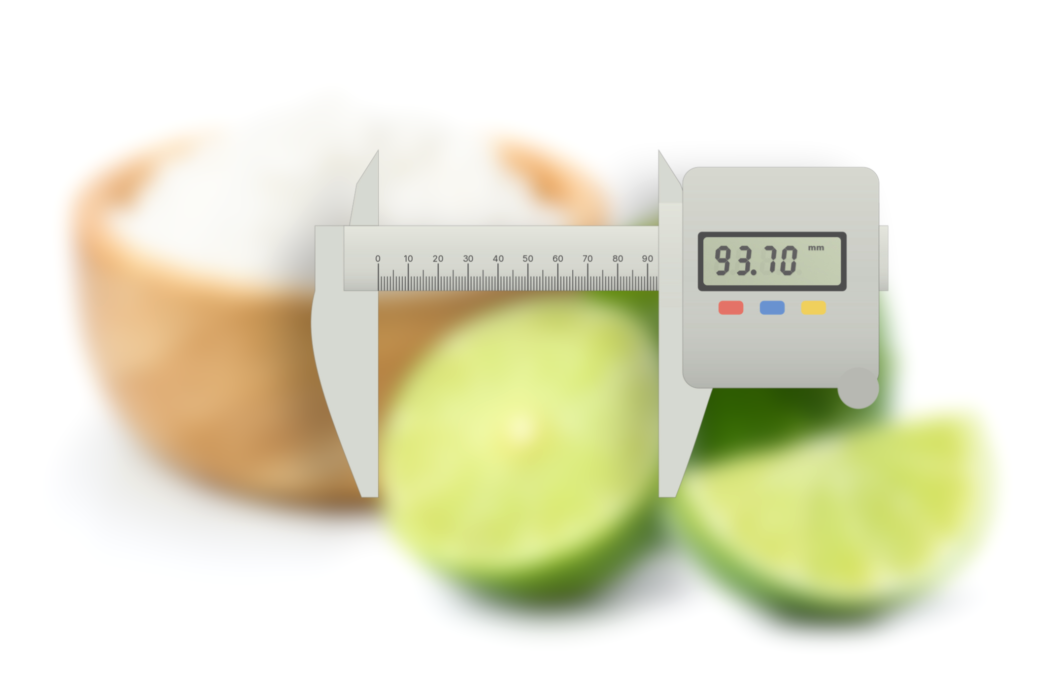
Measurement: 93.70 mm
